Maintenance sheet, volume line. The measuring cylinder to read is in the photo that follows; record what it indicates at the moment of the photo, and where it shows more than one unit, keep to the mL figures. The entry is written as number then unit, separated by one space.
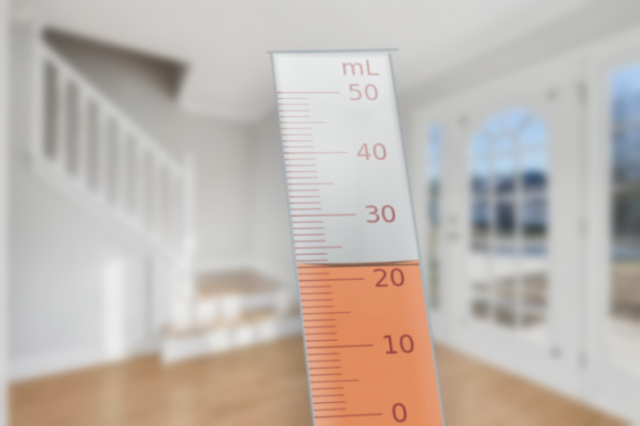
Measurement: 22 mL
